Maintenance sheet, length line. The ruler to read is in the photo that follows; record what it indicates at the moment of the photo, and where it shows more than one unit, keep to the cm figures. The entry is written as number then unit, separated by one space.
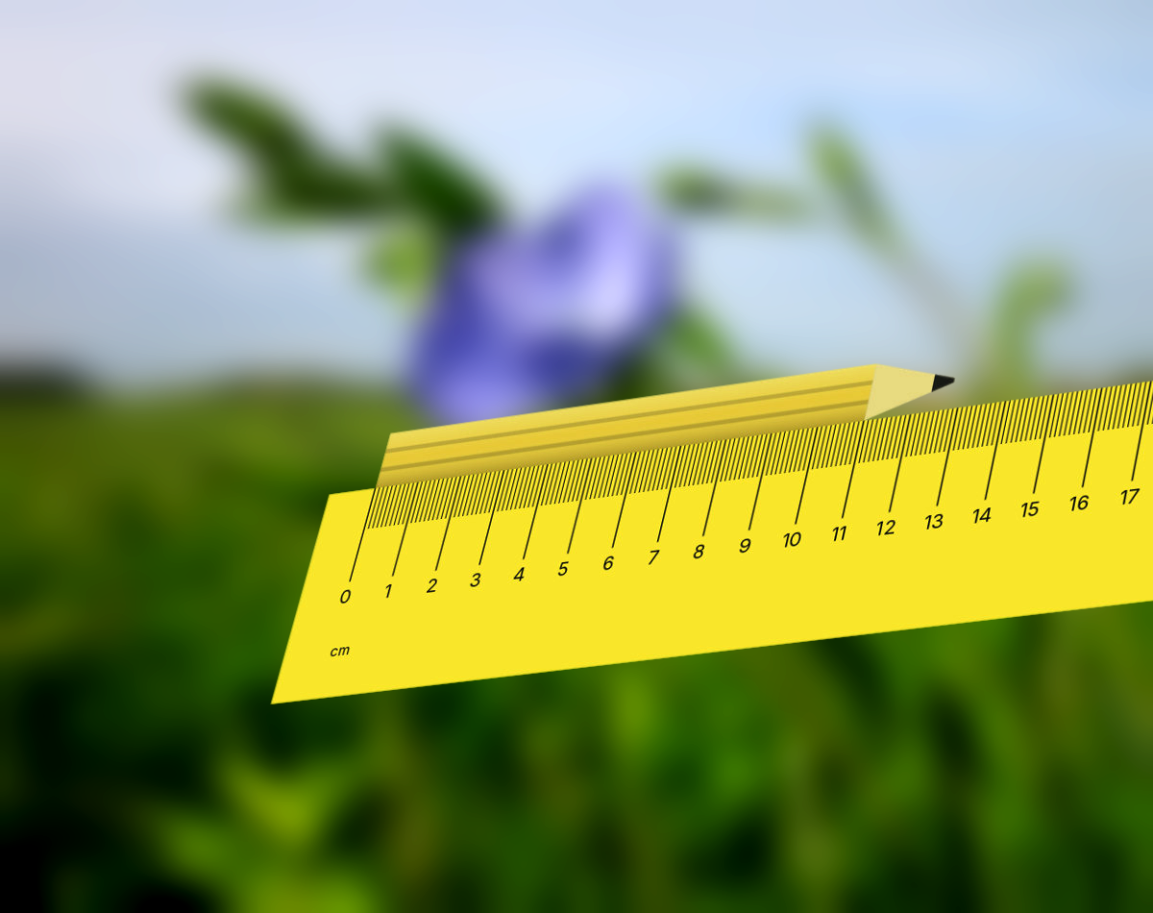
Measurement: 12.8 cm
